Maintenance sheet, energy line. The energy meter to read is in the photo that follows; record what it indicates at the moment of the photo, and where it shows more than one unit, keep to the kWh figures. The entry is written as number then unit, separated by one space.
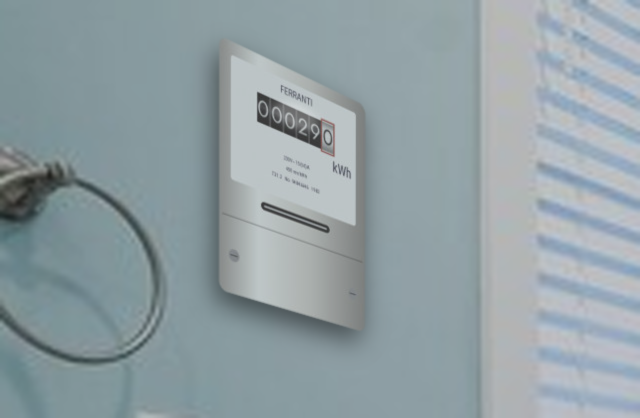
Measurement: 29.0 kWh
